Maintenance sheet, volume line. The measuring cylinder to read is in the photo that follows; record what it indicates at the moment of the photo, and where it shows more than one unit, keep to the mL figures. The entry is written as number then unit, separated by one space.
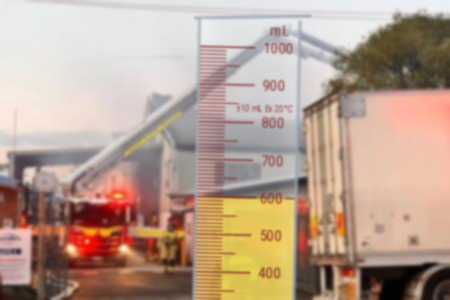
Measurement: 600 mL
